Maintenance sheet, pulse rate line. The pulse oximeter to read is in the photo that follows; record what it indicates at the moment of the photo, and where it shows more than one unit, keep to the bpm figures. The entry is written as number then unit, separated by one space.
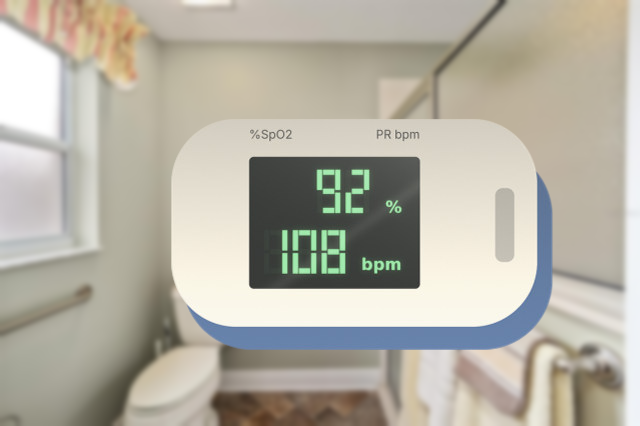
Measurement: 108 bpm
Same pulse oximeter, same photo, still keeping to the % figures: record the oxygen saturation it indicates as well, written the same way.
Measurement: 92 %
